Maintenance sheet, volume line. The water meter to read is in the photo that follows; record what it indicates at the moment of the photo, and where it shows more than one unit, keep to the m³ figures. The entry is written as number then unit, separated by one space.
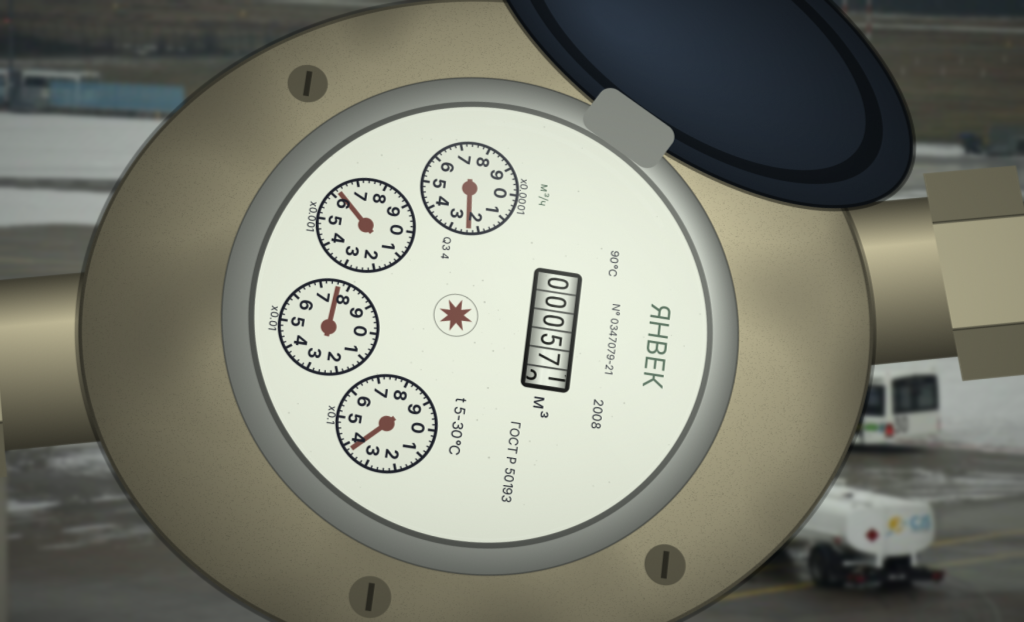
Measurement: 571.3762 m³
